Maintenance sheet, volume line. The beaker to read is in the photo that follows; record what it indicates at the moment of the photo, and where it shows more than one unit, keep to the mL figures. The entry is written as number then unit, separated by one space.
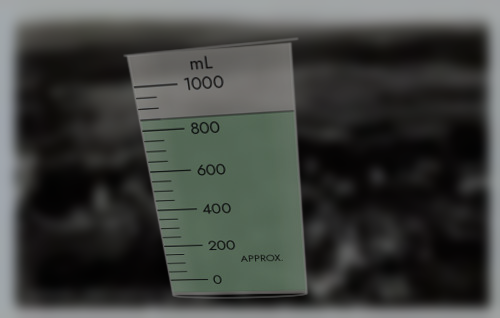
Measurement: 850 mL
